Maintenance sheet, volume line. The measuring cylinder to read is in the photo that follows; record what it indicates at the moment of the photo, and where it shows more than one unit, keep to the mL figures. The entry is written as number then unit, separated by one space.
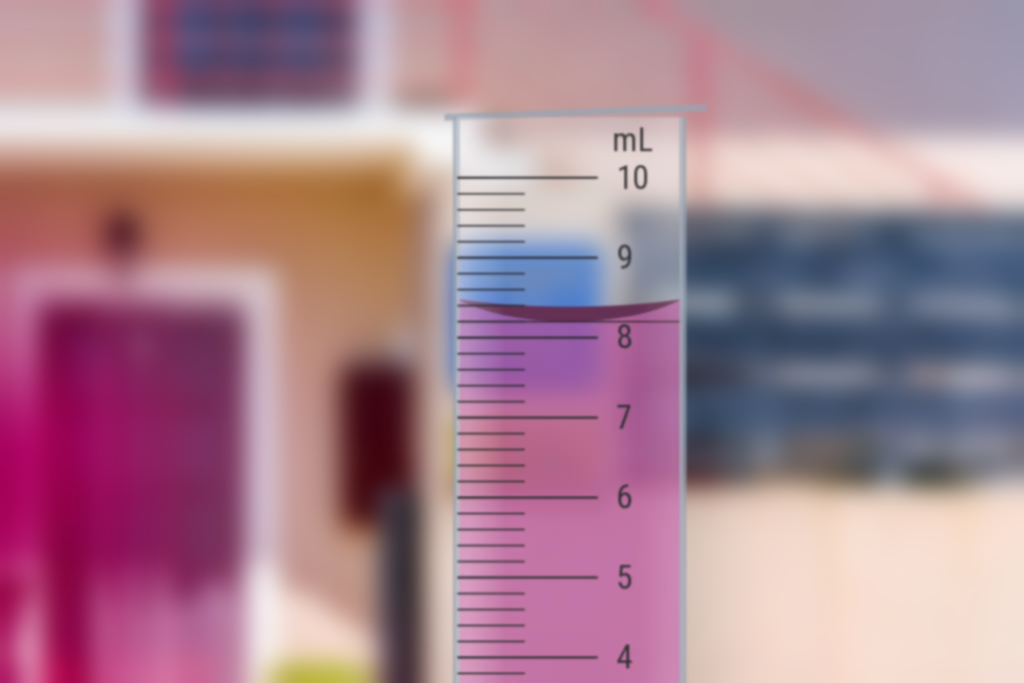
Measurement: 8.2 mL
